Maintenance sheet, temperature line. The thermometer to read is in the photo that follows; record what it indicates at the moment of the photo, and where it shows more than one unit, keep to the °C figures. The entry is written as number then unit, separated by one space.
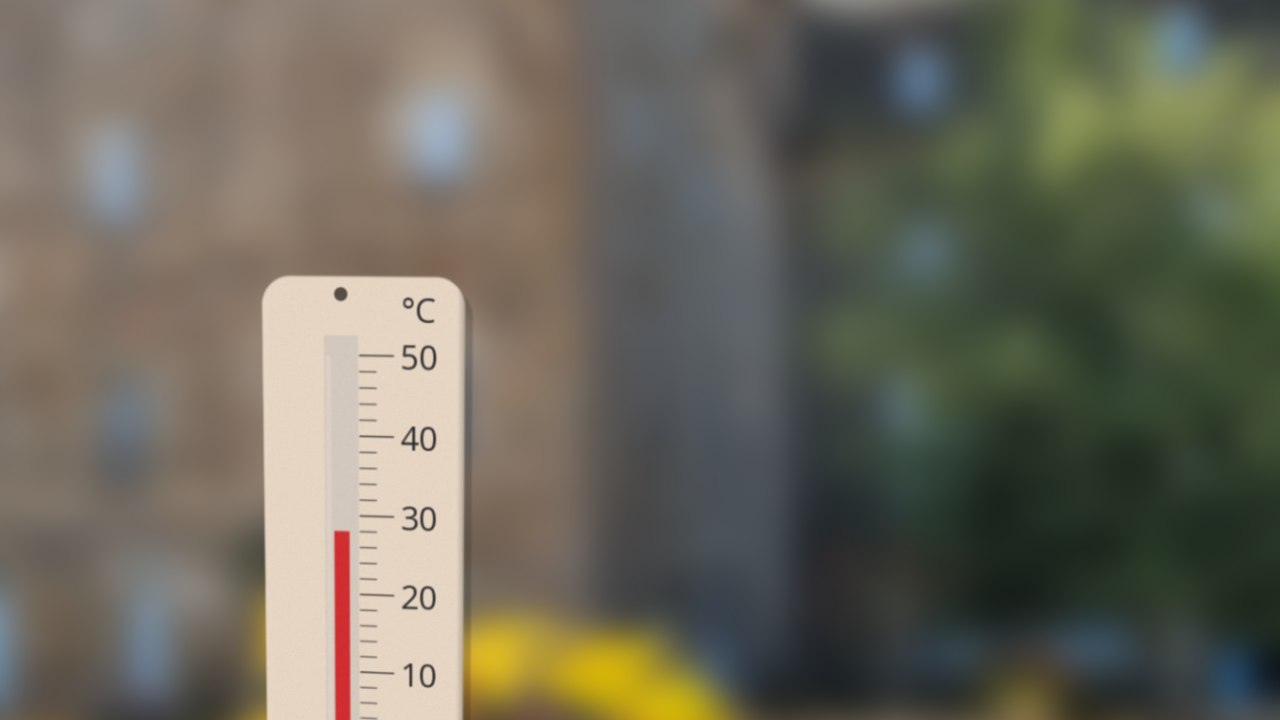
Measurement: 28 °C
